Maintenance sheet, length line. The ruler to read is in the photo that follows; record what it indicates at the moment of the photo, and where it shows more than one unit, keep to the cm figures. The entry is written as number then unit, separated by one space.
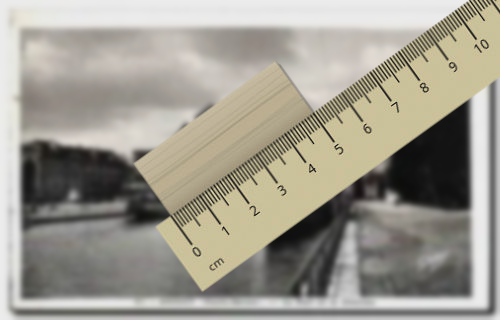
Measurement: 5 cm
